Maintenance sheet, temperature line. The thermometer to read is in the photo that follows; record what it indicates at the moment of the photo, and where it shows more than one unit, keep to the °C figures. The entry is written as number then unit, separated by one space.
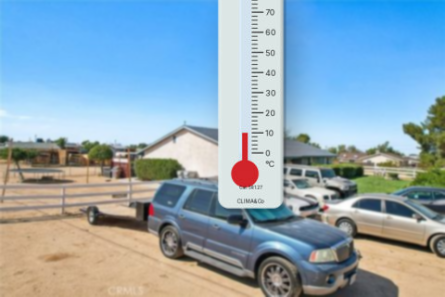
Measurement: 10 °C
